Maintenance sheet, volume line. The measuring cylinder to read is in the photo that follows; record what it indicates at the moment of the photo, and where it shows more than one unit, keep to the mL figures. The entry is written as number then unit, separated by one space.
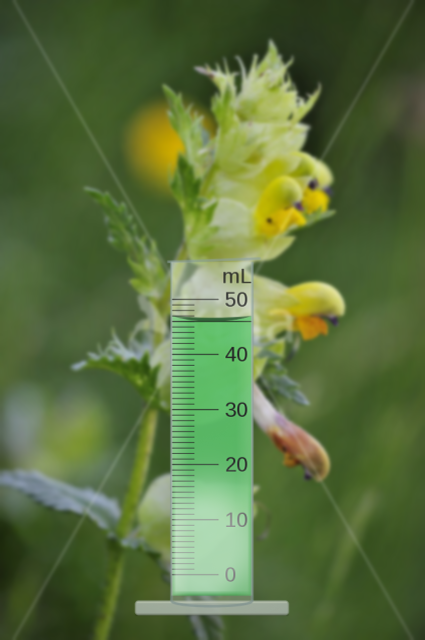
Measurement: 46 mL
